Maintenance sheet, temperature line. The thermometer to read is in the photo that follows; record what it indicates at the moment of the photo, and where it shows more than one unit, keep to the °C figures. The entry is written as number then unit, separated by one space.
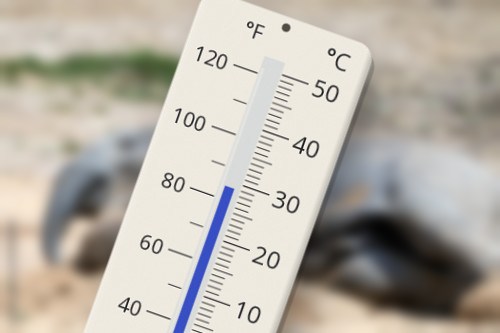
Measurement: 29 °C
